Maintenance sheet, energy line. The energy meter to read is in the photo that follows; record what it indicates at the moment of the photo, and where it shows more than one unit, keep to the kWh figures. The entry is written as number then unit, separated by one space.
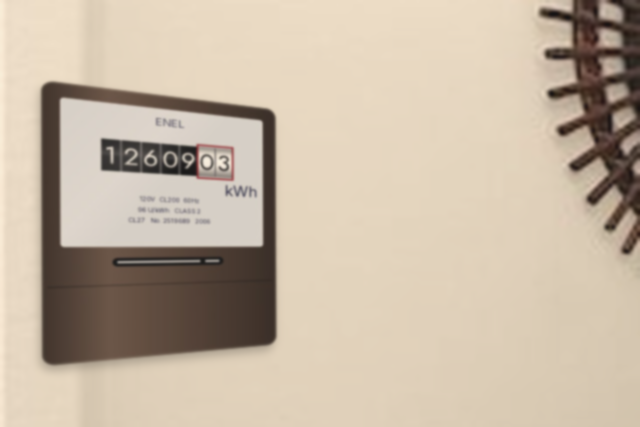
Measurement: 12609.03 kWh
